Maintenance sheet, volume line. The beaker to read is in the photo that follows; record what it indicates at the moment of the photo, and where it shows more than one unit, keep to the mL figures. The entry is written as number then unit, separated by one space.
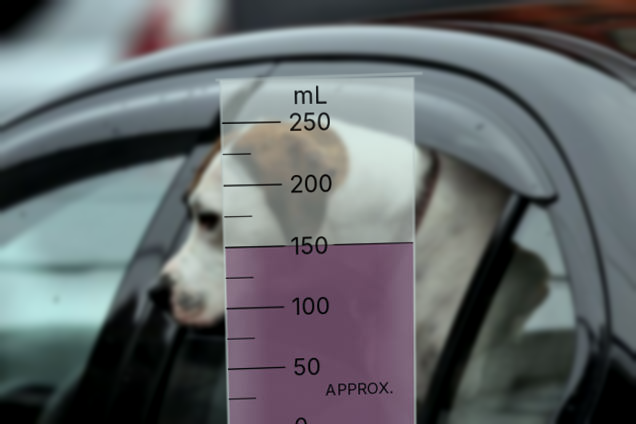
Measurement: 150 mL
